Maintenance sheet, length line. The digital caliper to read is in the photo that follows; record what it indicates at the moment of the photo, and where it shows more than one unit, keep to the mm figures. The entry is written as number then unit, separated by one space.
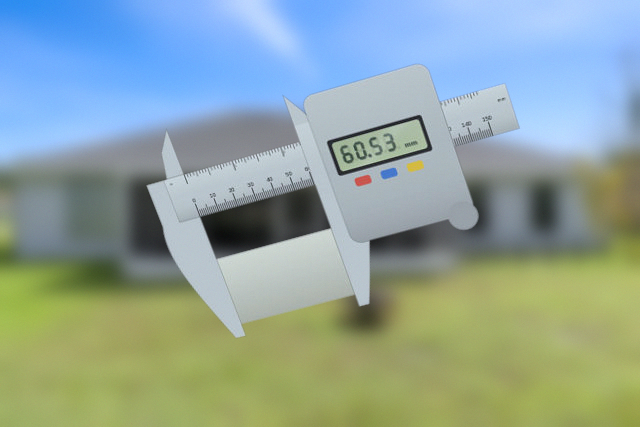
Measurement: 60.53 mm
